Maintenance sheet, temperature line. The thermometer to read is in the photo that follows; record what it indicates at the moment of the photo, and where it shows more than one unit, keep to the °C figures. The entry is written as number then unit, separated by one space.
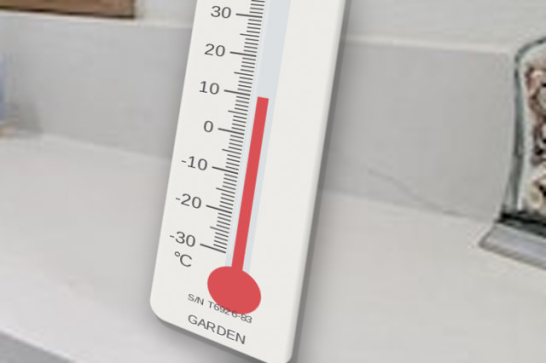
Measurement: 10 °C
